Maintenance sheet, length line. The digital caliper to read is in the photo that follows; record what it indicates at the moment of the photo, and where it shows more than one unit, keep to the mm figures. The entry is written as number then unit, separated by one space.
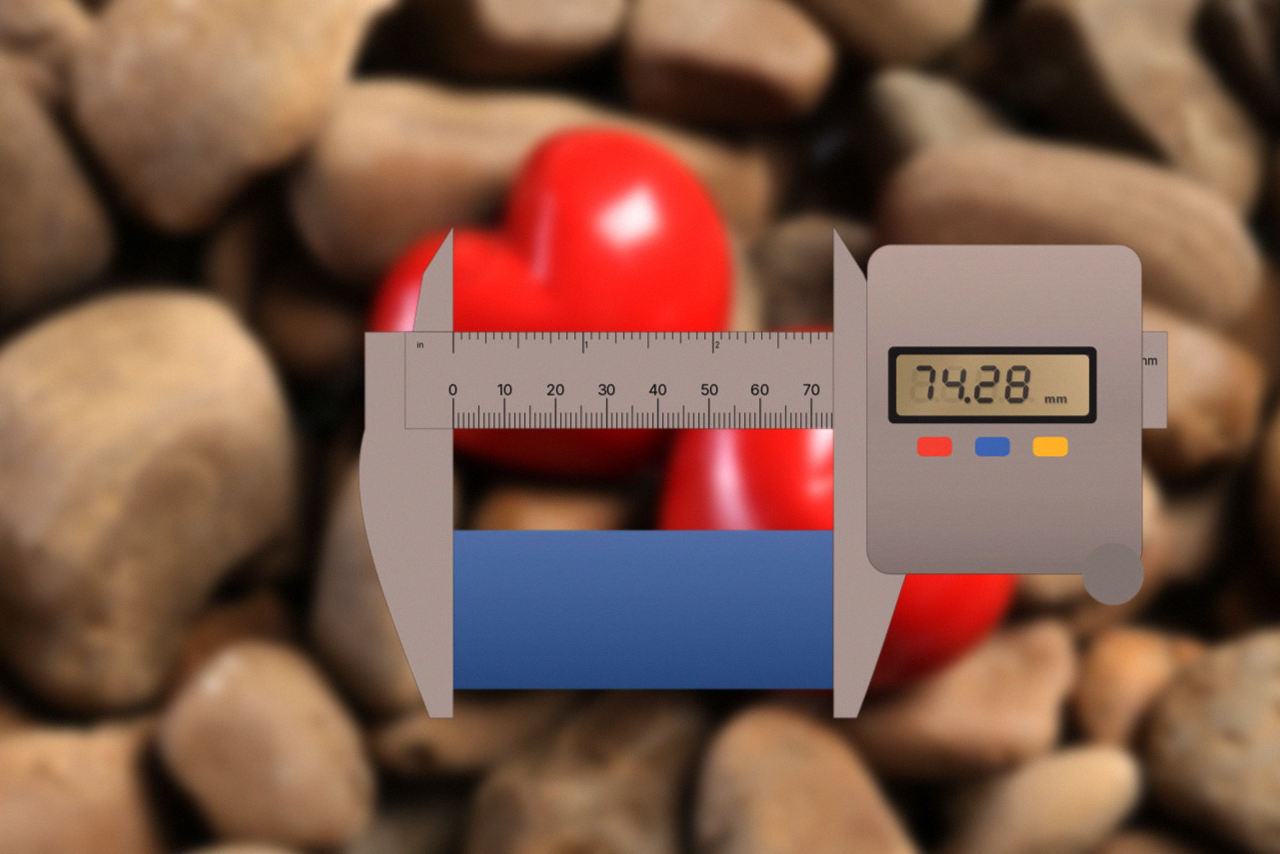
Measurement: 74.28 mm
